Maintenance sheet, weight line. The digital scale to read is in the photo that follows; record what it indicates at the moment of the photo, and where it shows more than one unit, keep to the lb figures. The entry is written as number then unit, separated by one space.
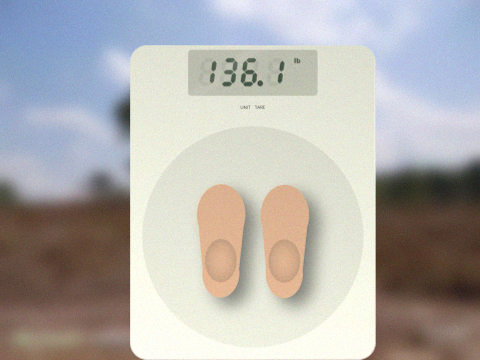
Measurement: 136.1 lb
